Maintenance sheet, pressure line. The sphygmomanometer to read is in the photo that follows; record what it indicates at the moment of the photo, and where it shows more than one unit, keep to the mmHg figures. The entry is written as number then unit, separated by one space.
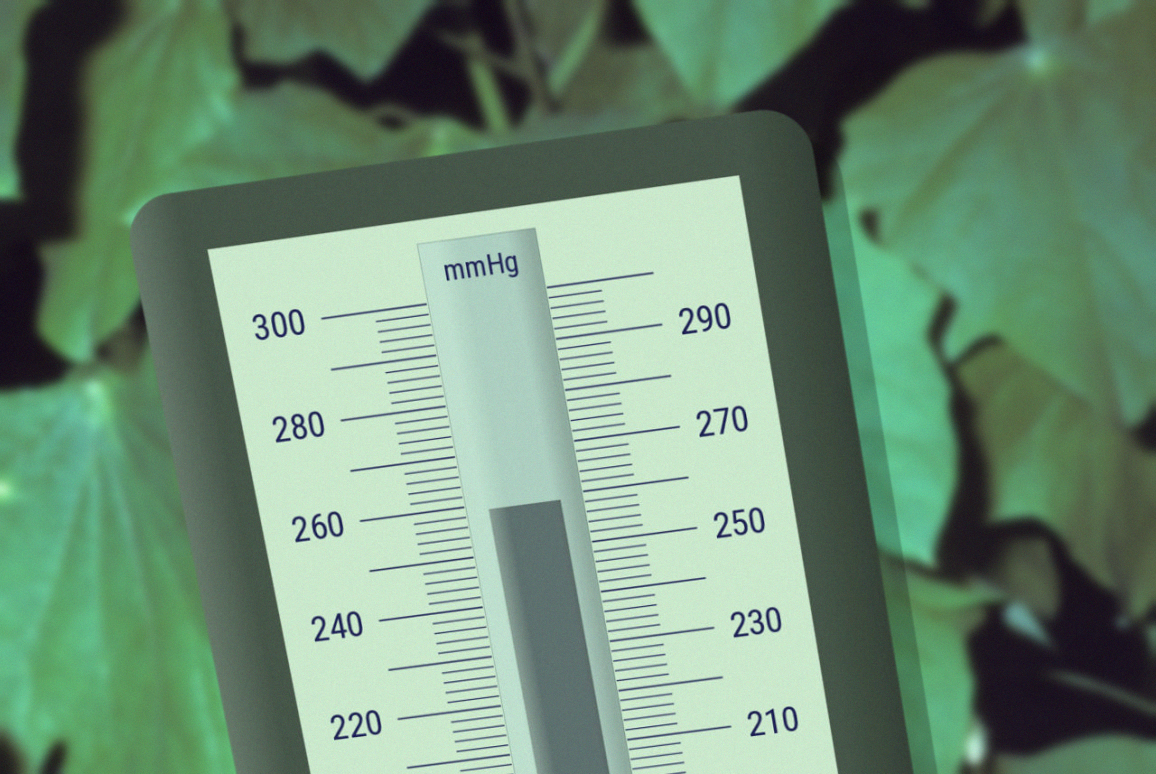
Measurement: 259 mmHg
